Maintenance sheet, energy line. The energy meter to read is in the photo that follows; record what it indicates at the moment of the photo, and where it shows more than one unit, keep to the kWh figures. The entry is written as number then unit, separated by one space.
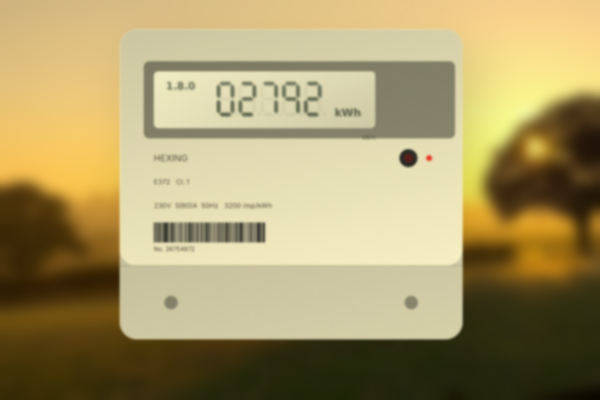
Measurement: 2792 kWh
